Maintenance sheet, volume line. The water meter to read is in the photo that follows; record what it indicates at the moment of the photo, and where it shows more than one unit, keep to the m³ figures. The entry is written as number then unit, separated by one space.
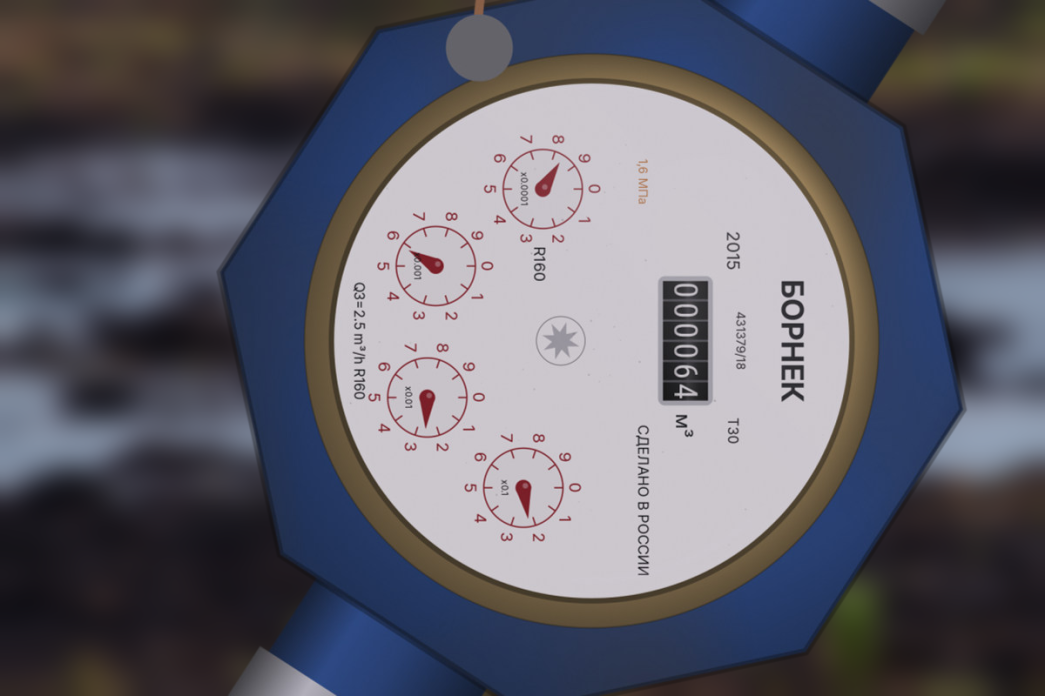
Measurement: 64.2258 m³
